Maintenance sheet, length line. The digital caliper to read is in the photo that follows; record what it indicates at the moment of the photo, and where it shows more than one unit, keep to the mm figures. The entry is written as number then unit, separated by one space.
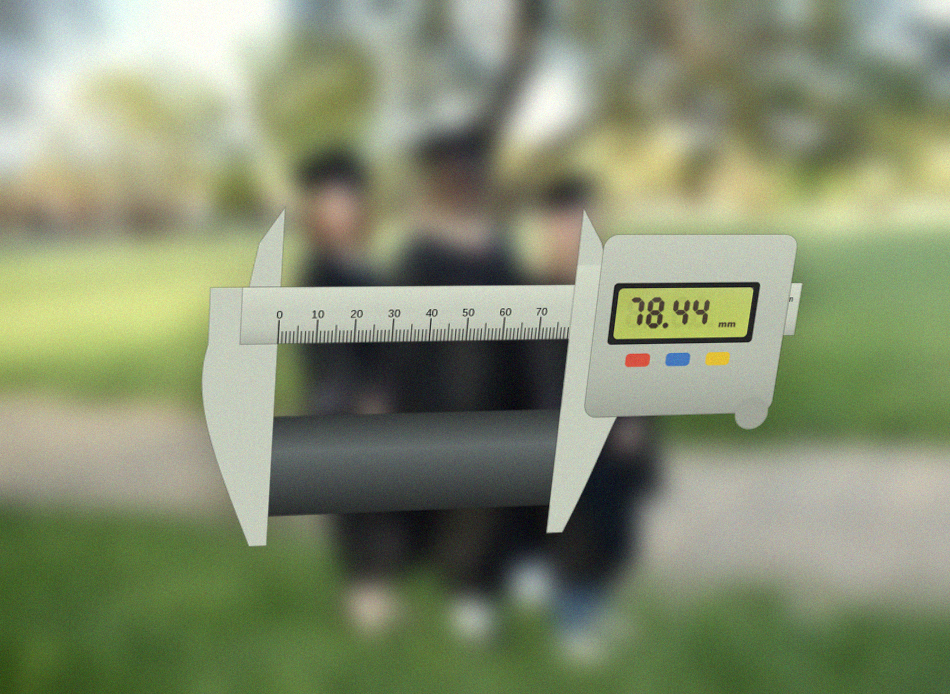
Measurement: 78.44 mm
